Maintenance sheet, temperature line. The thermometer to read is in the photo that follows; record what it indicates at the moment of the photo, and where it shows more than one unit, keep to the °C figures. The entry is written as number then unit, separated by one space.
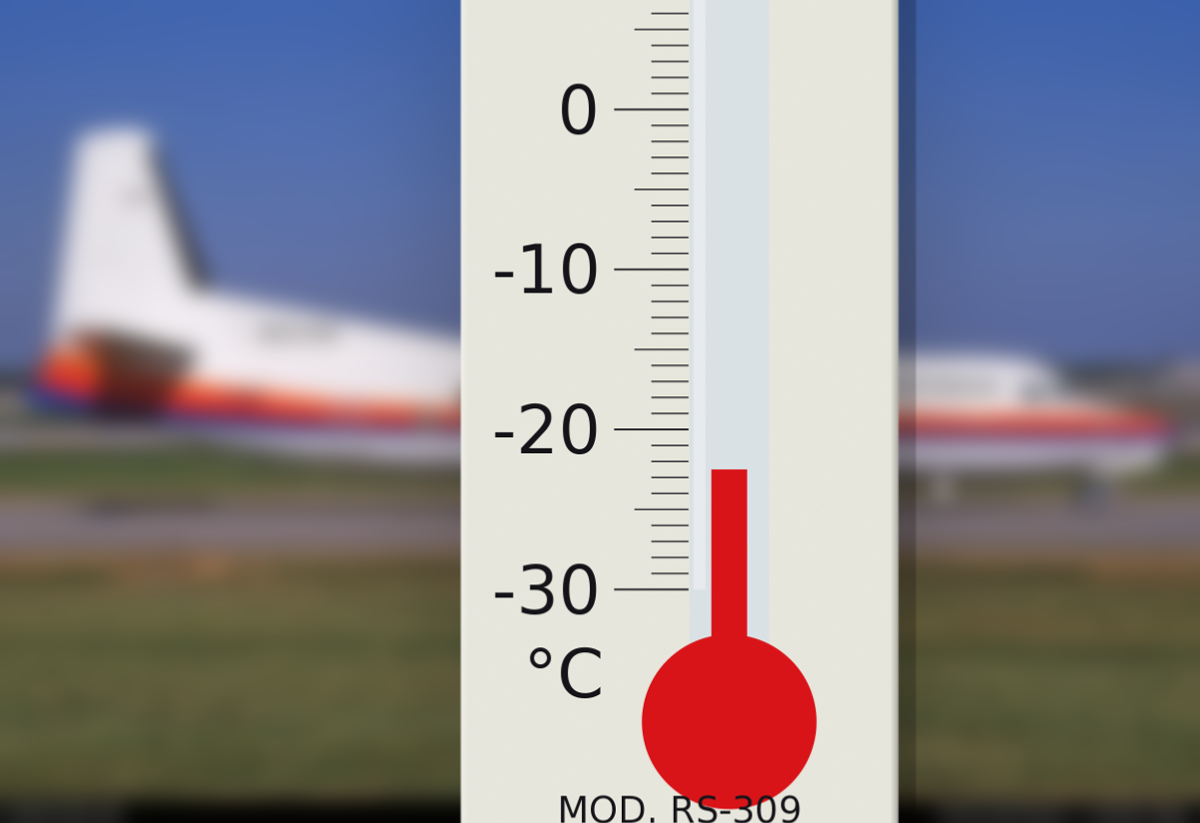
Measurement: -22.5 °C
